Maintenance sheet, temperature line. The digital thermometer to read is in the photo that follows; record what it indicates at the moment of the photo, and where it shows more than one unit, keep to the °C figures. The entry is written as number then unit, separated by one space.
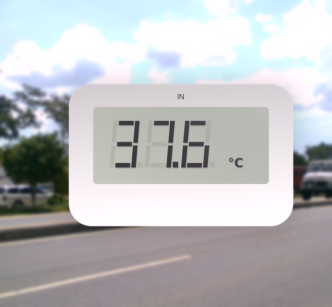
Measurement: 37.6 °C
